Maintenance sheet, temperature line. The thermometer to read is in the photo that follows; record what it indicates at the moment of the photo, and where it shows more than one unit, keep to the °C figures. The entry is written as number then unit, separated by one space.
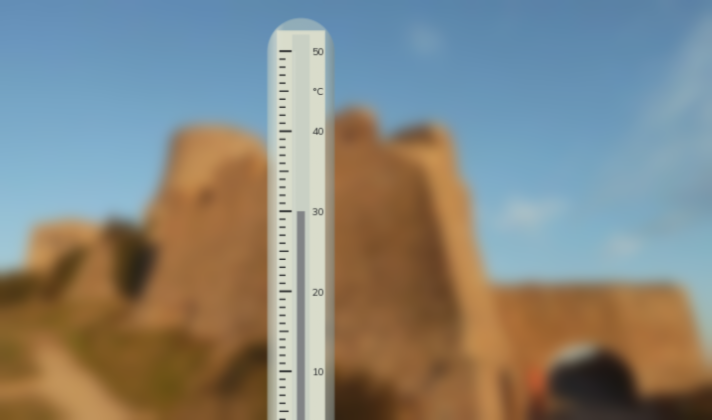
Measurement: 30 °C
